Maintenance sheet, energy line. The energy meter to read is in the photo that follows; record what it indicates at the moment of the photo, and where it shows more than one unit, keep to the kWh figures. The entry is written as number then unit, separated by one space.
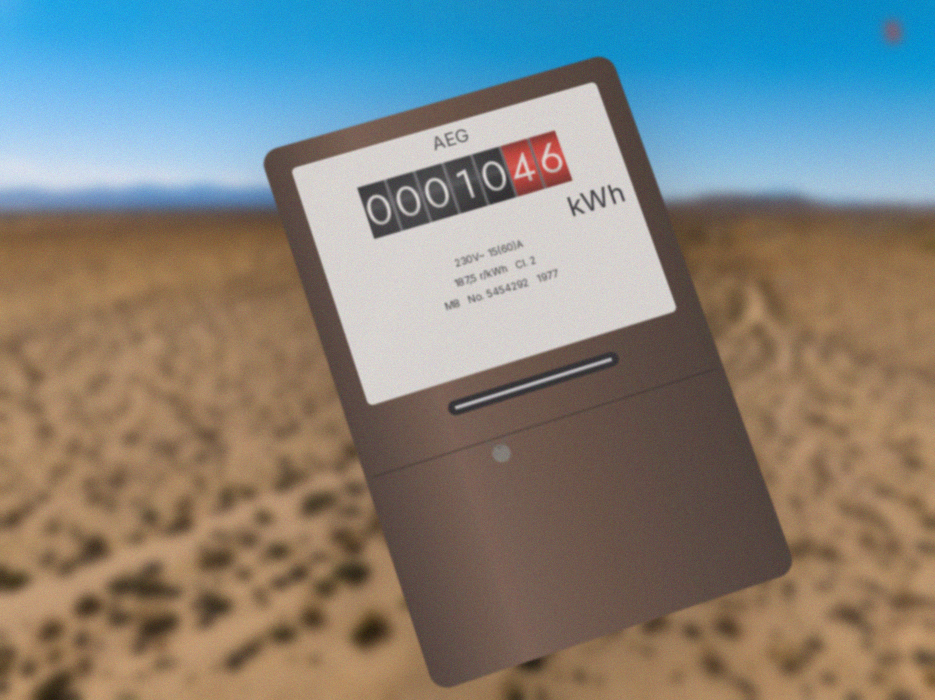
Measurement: 10.46 kWh
